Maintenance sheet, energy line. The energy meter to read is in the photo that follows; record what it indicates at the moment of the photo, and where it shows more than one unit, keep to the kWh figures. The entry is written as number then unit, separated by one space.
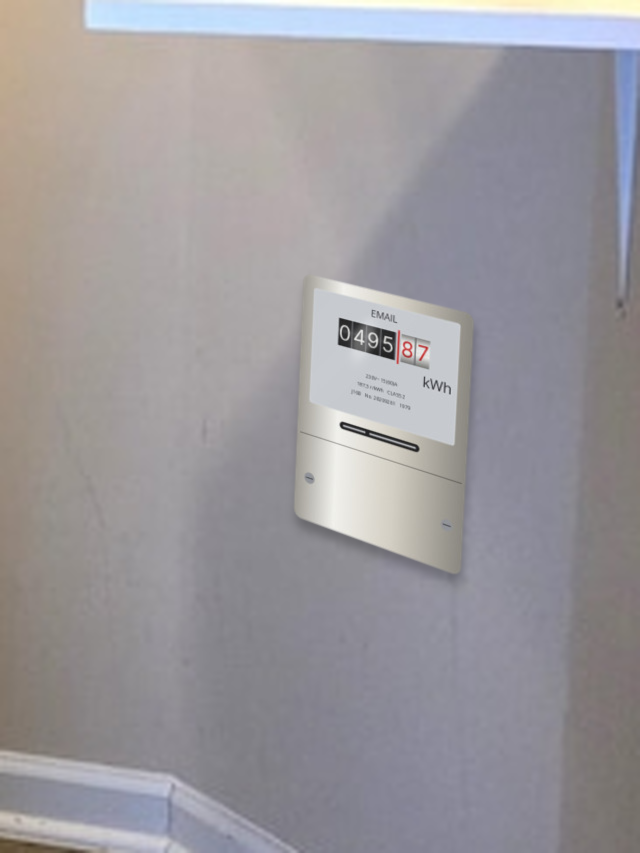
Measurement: 495.87 kWh
